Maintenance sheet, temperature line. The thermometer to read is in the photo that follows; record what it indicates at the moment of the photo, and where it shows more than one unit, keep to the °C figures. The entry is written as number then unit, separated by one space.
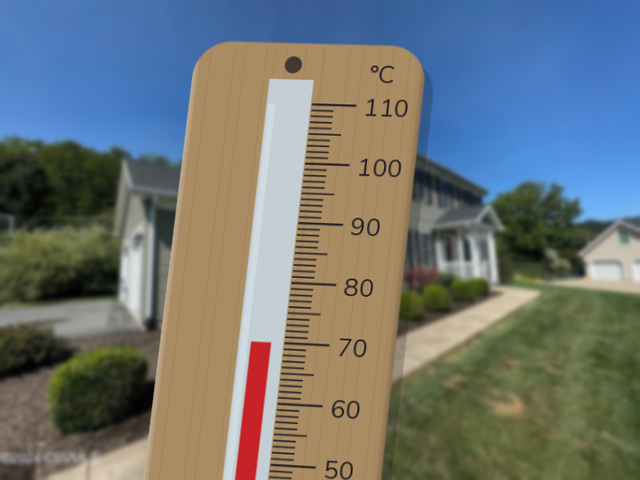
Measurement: 70 °C
